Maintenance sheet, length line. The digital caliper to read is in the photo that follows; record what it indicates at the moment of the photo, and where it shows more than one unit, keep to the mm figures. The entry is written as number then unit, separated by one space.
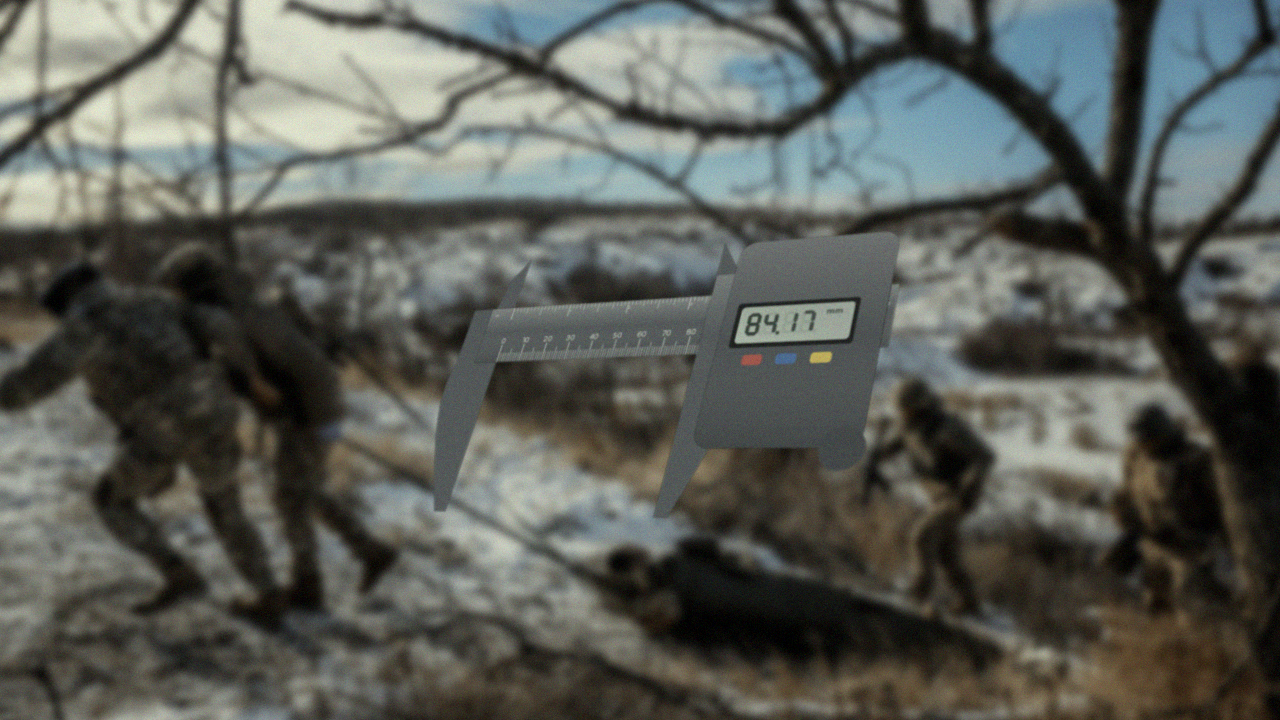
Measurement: 84.17 mm
